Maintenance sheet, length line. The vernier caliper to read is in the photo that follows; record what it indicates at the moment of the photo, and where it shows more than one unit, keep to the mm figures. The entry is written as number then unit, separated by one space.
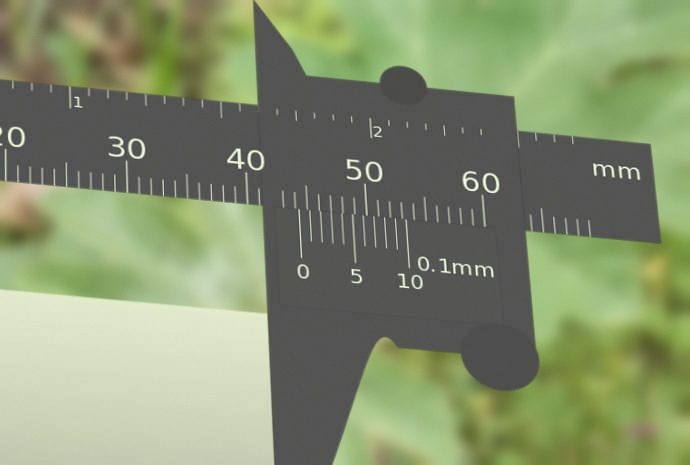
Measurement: 44.3 mm
